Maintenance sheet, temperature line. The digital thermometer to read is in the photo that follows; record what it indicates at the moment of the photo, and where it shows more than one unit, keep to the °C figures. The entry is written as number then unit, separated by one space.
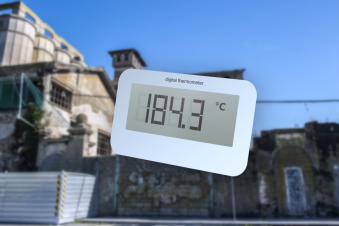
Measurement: 184.3 °C
